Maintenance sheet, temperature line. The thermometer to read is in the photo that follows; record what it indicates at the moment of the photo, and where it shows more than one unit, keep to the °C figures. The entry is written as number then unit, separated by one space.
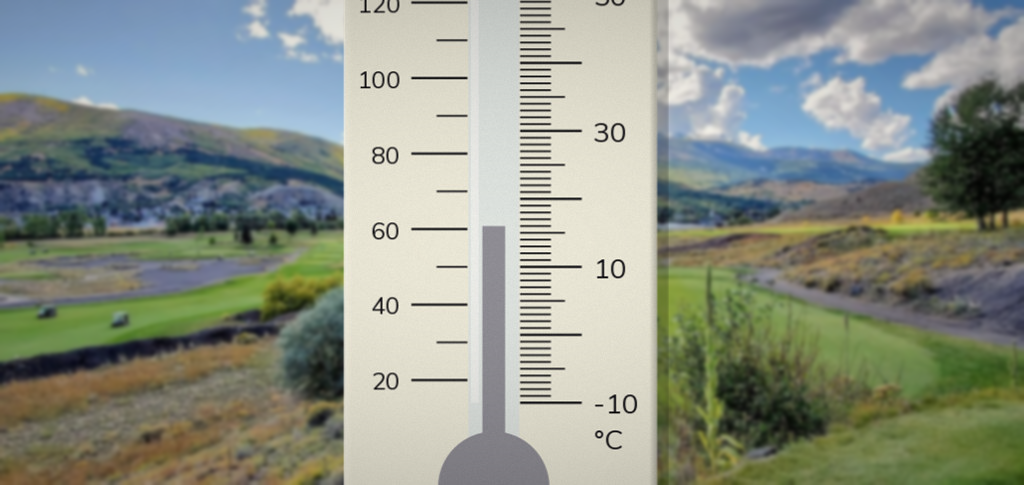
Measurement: 16 °C
